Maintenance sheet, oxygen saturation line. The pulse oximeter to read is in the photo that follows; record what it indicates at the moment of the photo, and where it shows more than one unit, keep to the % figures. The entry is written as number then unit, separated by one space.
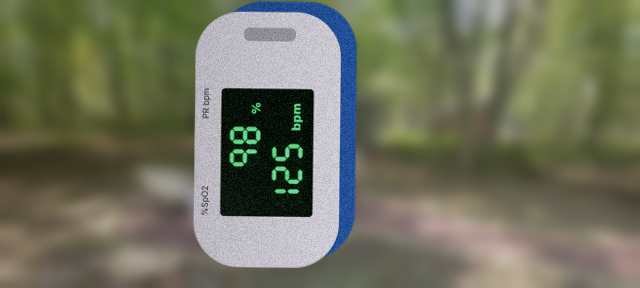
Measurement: 98 %
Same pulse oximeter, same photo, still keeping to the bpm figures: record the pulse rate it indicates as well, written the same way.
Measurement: 125 bpm
